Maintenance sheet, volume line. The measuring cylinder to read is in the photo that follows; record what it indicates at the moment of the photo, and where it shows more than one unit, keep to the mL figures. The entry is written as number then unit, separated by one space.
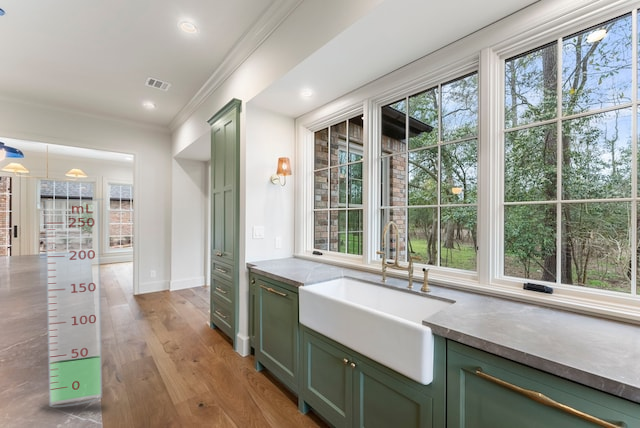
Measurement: 40 mL
